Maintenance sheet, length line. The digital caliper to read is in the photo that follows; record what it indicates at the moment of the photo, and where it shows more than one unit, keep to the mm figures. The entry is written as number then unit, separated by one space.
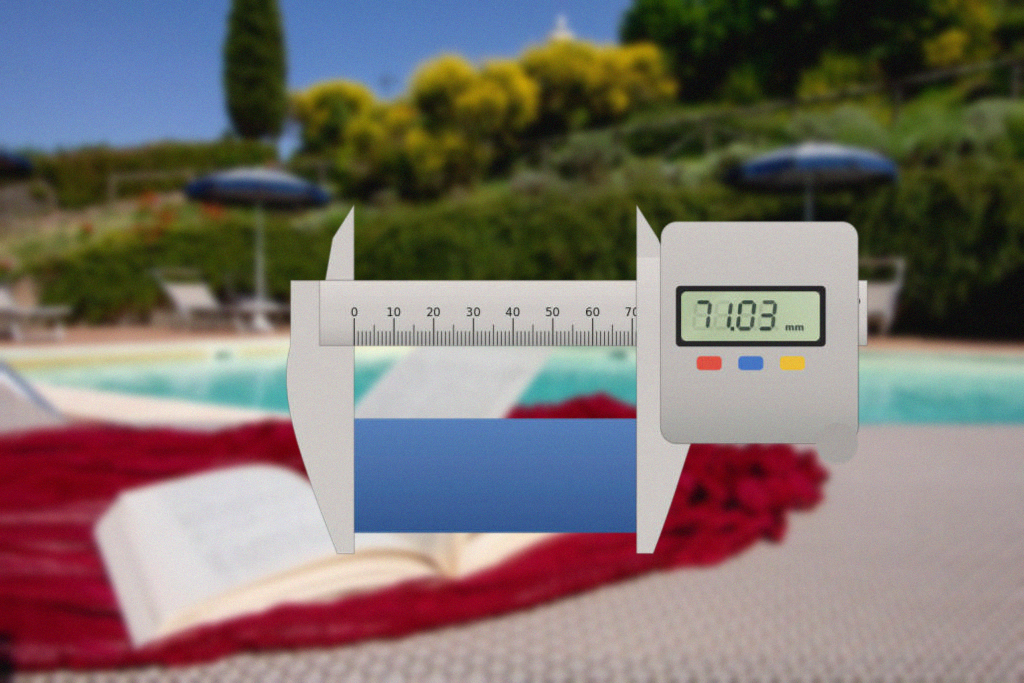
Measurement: 71.03 mm
